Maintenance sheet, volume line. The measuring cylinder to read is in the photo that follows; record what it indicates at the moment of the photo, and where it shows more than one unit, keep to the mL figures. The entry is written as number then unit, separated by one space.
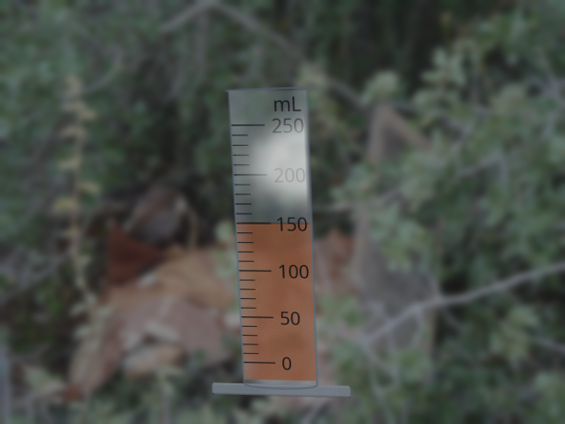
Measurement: 150 mL
